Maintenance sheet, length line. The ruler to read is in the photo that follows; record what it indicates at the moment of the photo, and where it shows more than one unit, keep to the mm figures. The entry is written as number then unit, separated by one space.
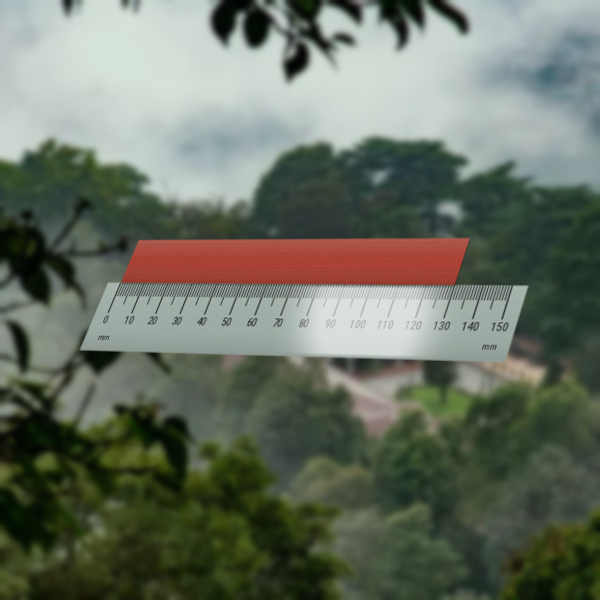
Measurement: 130 mm
